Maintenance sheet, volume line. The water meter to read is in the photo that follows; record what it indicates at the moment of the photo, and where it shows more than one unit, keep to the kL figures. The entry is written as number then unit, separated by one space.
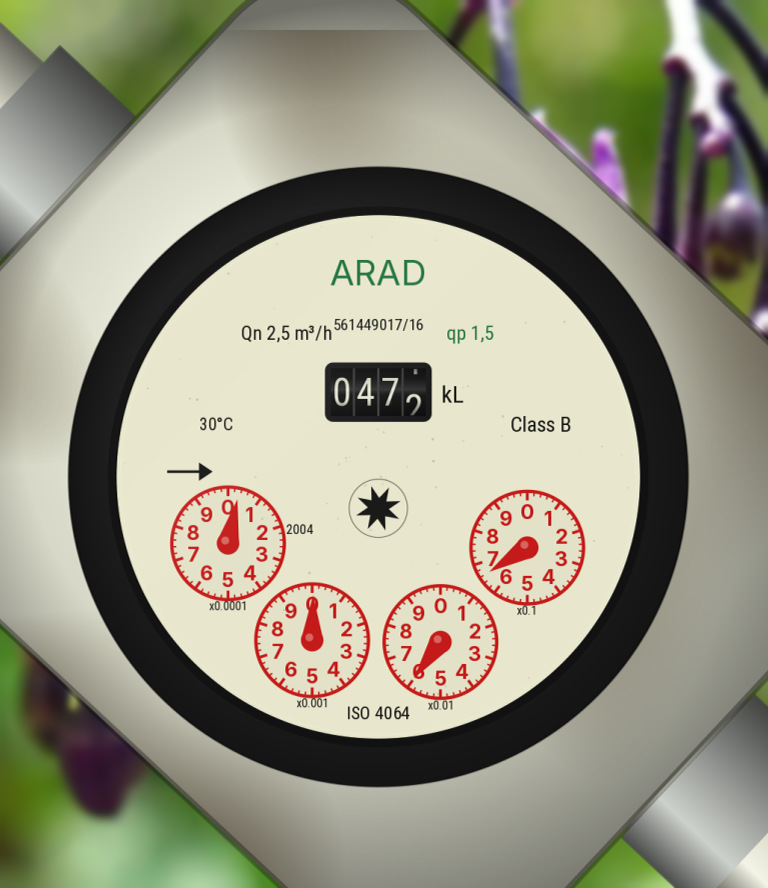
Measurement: 471.6600 kL
